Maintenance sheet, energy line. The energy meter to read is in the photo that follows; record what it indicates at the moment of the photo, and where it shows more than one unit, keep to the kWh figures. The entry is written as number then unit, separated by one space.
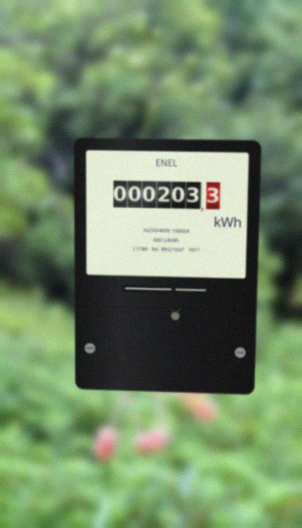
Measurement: 203.3 kWh
